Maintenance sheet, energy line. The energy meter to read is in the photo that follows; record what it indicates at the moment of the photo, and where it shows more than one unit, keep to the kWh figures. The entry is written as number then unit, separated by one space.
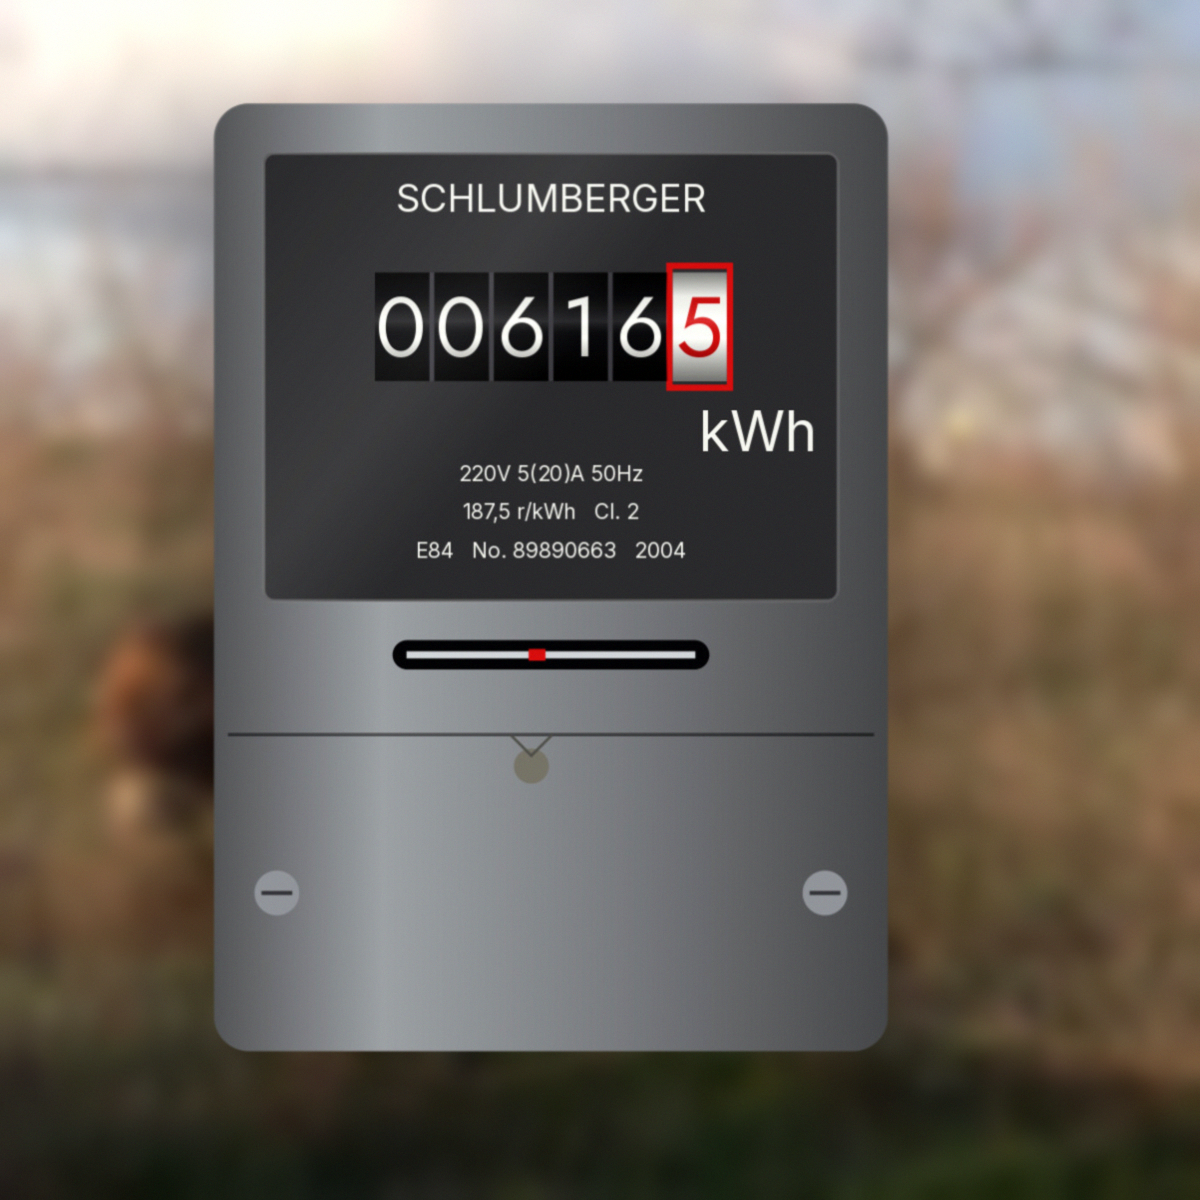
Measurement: 616.5 kWh
